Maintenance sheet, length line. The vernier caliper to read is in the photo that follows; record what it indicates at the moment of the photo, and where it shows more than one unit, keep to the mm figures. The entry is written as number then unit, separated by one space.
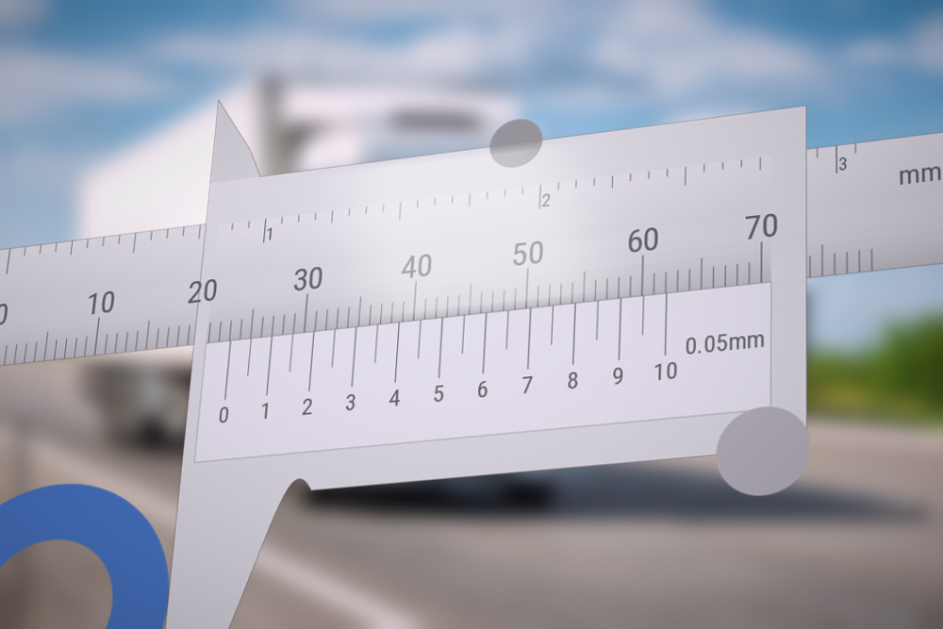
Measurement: 23.1 mm
